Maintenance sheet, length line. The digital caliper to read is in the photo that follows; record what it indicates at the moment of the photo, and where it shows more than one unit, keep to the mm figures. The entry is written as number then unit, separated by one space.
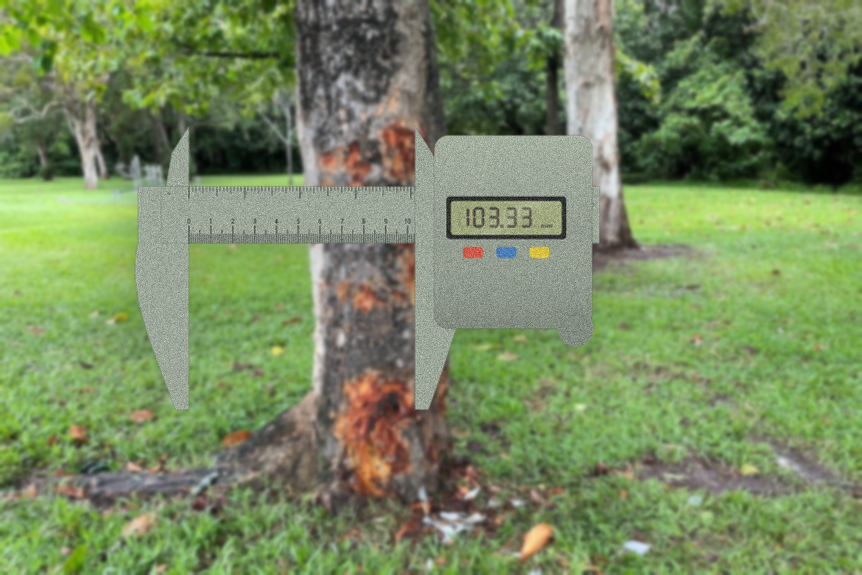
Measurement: 103.33 mm
